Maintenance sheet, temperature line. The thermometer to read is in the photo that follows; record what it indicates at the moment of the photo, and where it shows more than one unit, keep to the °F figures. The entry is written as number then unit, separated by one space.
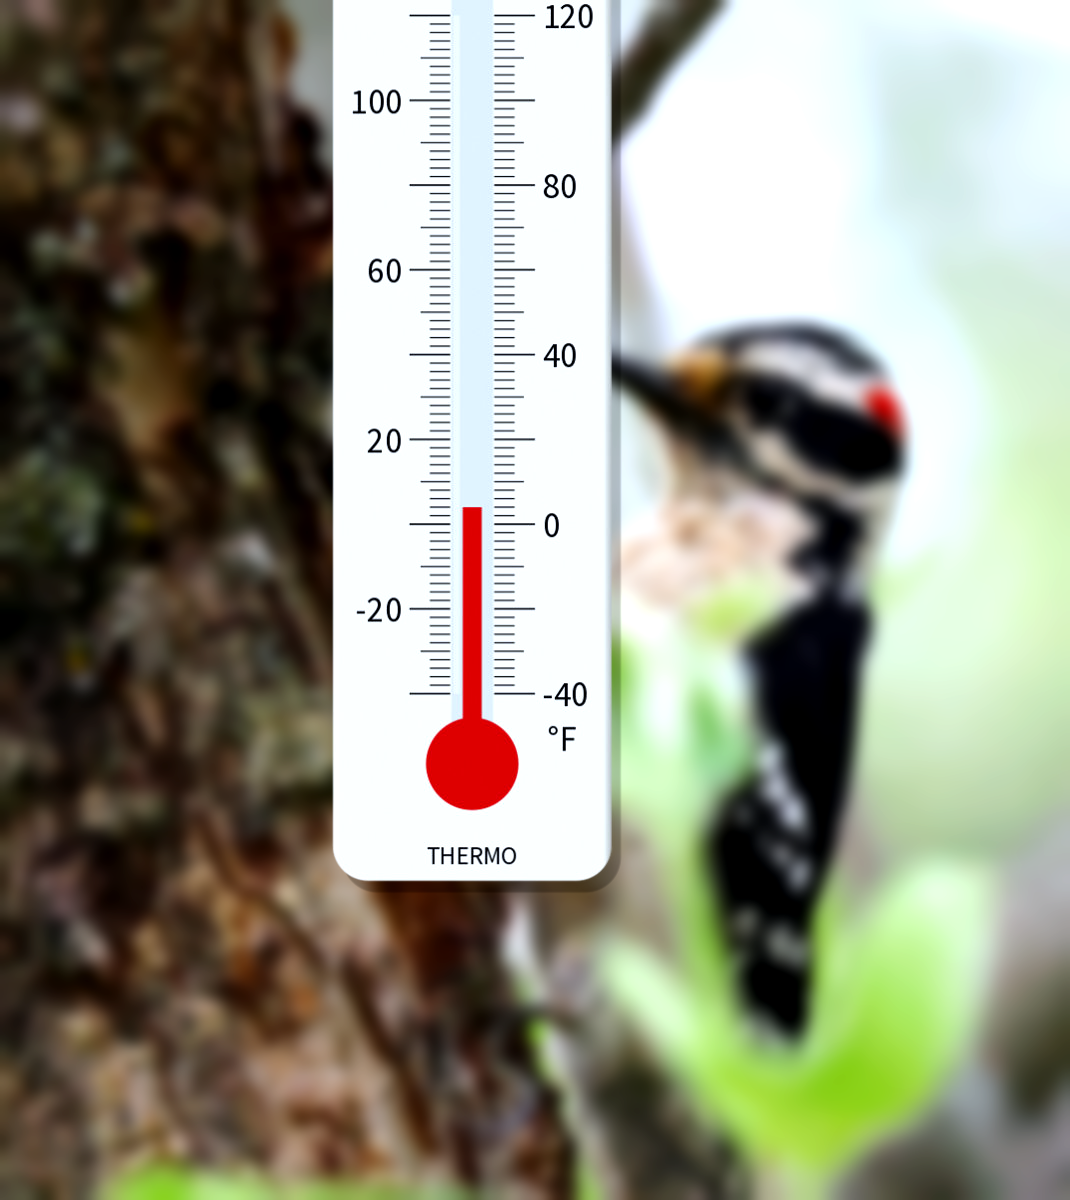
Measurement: 4 °F
